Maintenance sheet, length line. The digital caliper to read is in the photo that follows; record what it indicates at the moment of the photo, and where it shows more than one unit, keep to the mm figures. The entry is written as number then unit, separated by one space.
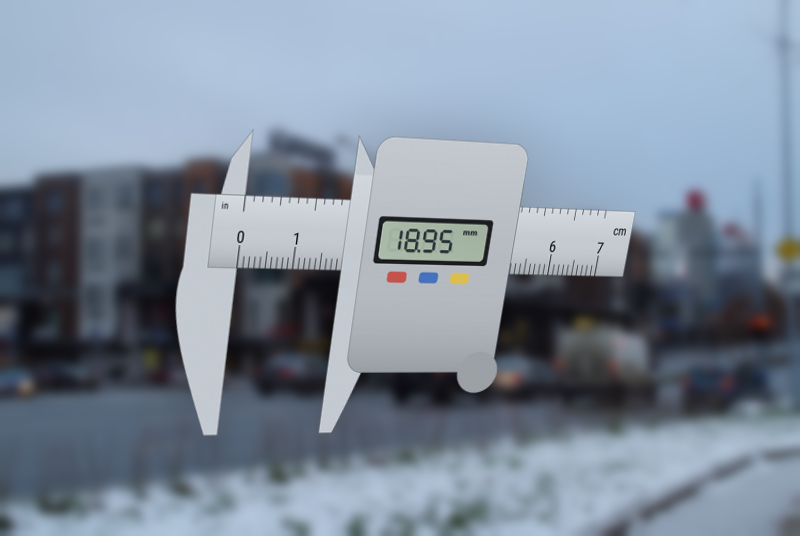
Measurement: 18.95 mm
